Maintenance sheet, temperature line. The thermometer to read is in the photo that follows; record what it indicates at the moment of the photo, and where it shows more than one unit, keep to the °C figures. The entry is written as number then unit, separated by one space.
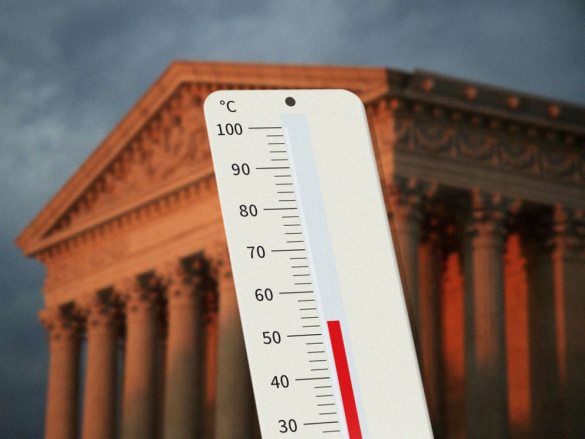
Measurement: 53 °C
